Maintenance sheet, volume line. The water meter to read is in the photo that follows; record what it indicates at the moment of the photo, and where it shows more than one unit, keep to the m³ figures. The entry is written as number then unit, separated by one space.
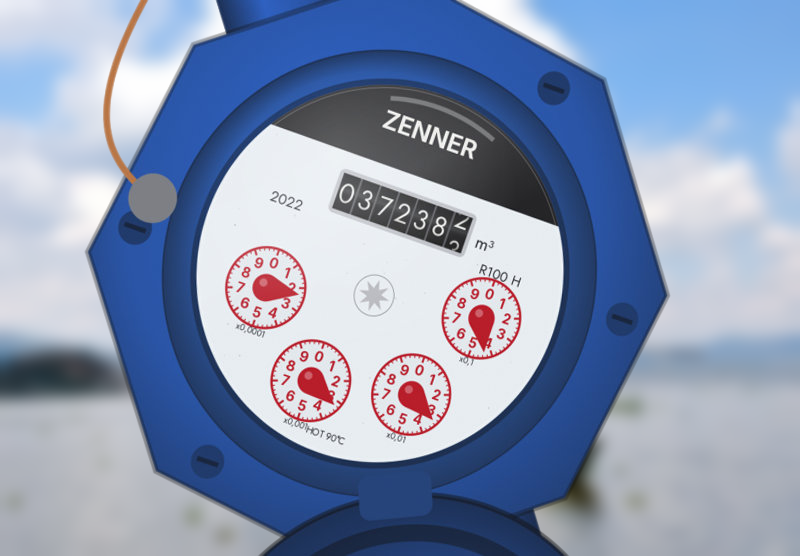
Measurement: 372382.4332 m³
